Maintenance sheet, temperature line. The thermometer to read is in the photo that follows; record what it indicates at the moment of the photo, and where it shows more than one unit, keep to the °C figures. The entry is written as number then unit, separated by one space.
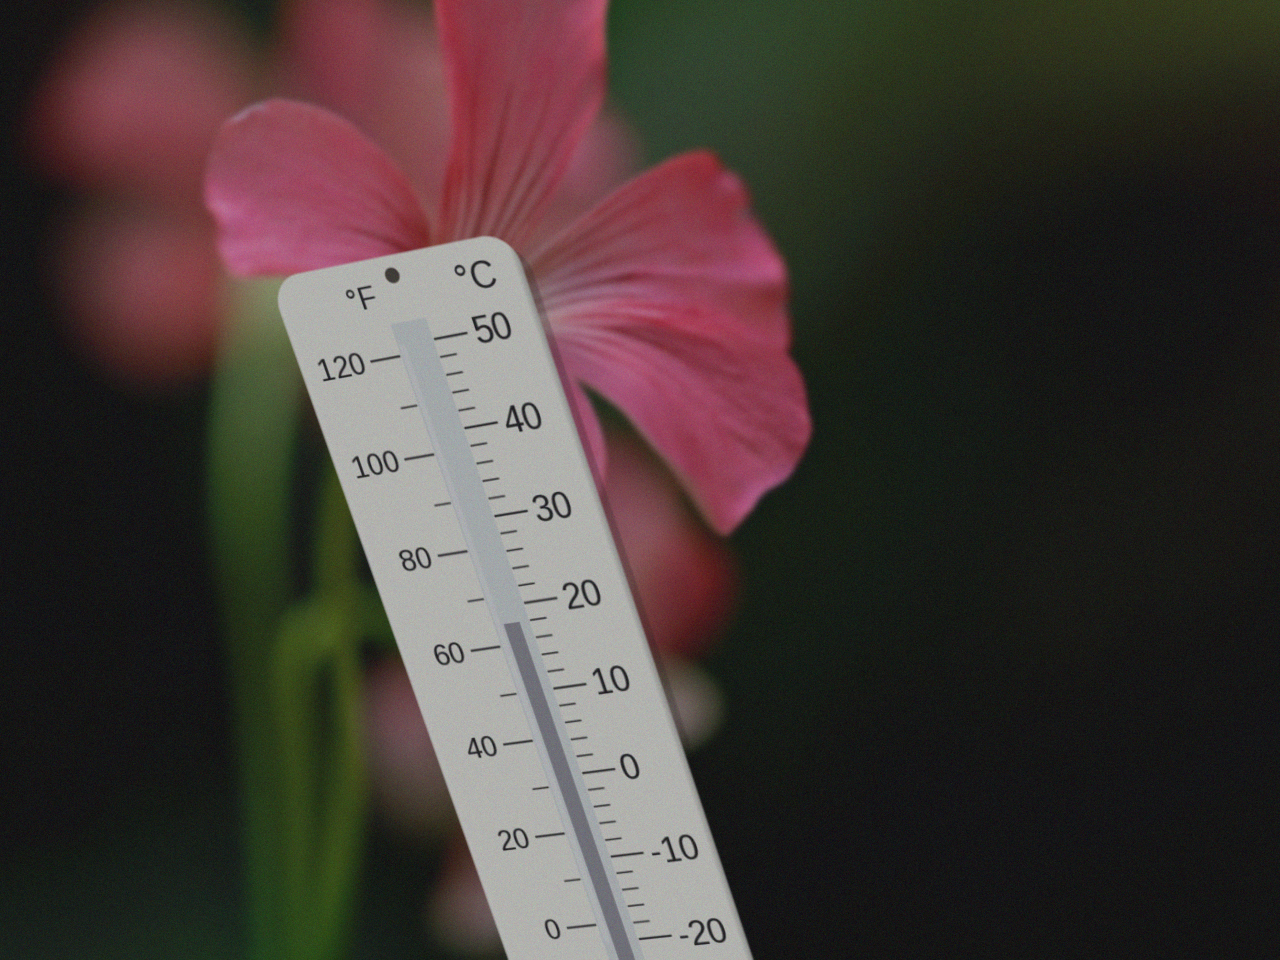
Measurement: 18 °C
